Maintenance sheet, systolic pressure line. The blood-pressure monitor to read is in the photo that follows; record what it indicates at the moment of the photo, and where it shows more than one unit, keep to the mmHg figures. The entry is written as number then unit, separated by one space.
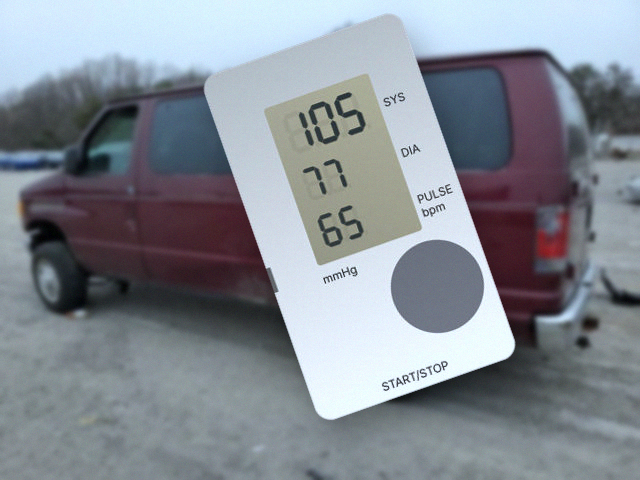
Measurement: 105 mmHg
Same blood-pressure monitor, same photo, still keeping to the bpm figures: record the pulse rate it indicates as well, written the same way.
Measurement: 65 bpm
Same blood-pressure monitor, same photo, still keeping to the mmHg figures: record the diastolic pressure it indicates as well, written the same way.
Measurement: 77 mmHg
